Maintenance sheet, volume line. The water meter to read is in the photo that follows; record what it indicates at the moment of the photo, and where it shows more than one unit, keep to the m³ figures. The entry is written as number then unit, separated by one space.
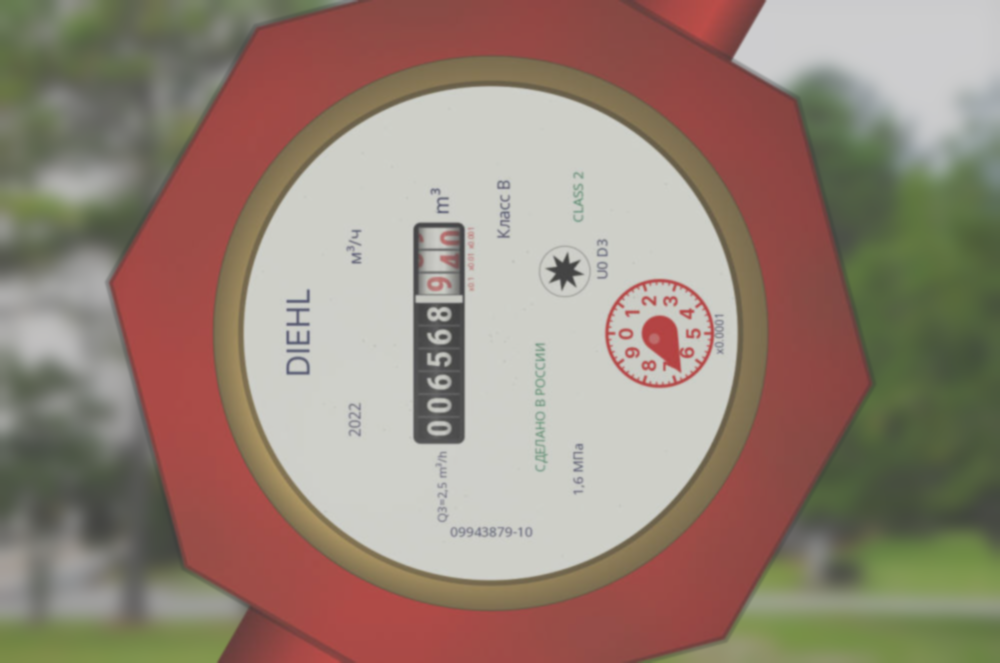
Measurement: 6568.9396 m³
